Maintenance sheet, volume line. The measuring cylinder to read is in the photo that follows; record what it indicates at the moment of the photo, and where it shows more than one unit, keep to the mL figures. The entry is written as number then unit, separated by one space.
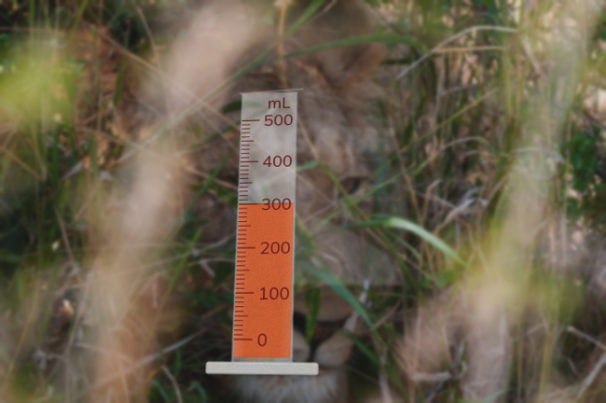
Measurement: 300 mL
